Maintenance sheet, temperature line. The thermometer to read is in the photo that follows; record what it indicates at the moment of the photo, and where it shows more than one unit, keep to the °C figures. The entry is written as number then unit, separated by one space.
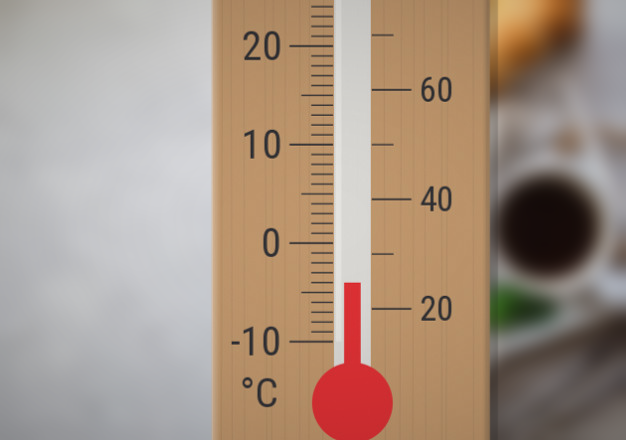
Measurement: -4 °C
